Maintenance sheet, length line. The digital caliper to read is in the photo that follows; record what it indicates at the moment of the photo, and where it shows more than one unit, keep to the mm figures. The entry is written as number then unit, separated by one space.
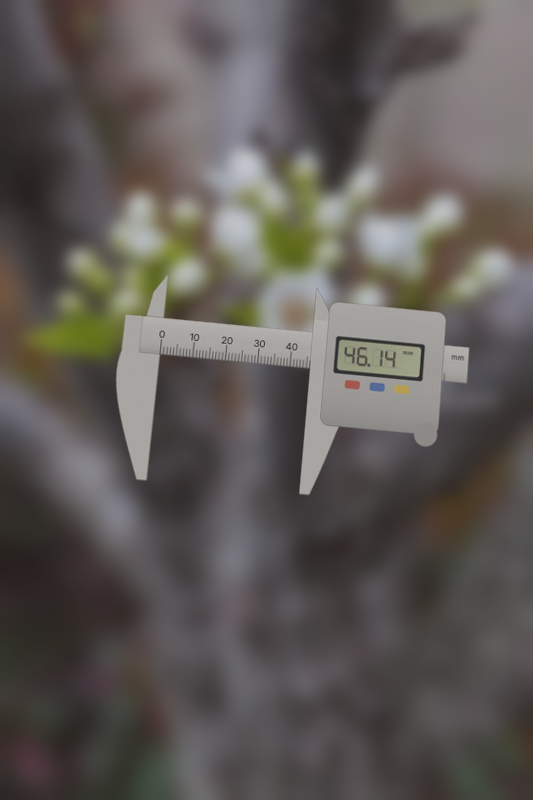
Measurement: 46.14 mm
